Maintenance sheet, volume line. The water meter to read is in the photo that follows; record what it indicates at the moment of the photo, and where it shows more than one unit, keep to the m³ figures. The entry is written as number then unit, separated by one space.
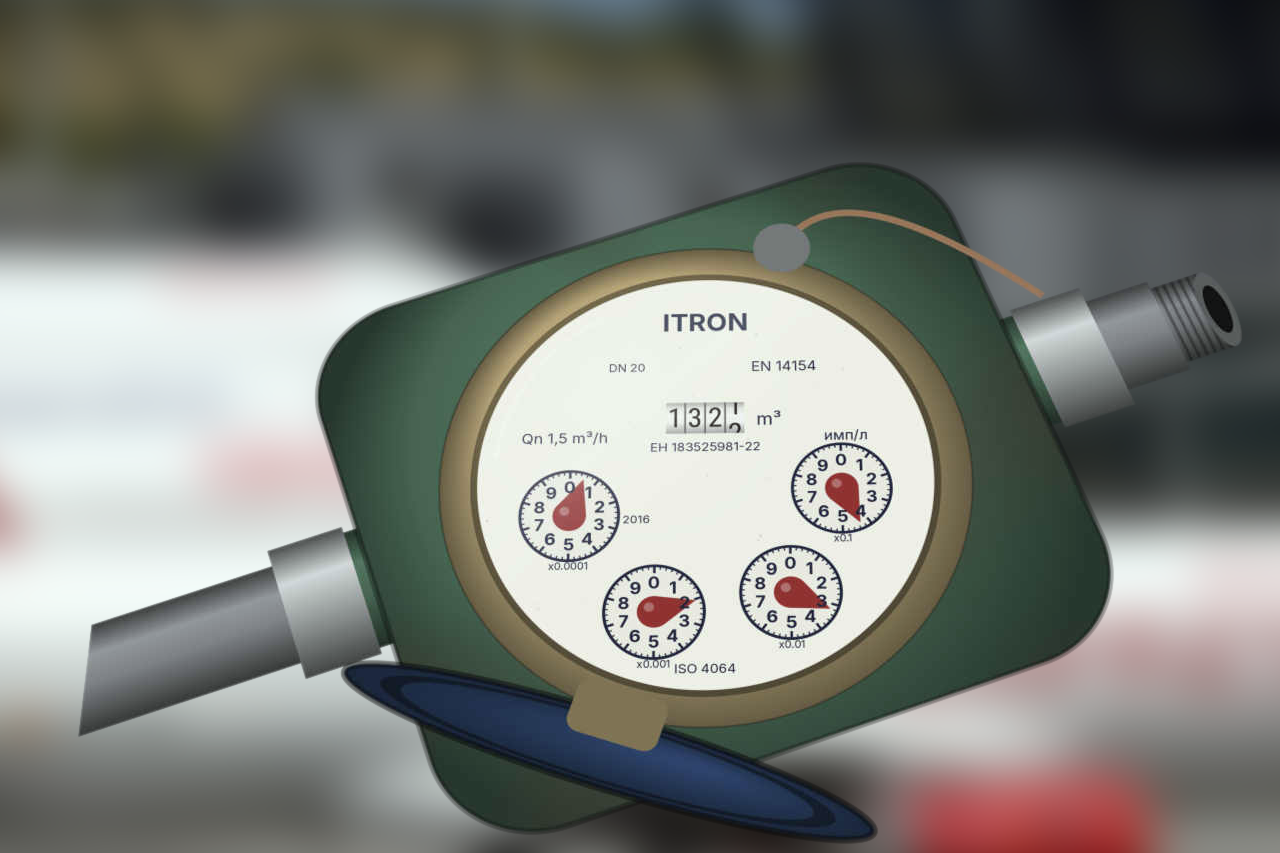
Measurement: 1321.4320 m³
